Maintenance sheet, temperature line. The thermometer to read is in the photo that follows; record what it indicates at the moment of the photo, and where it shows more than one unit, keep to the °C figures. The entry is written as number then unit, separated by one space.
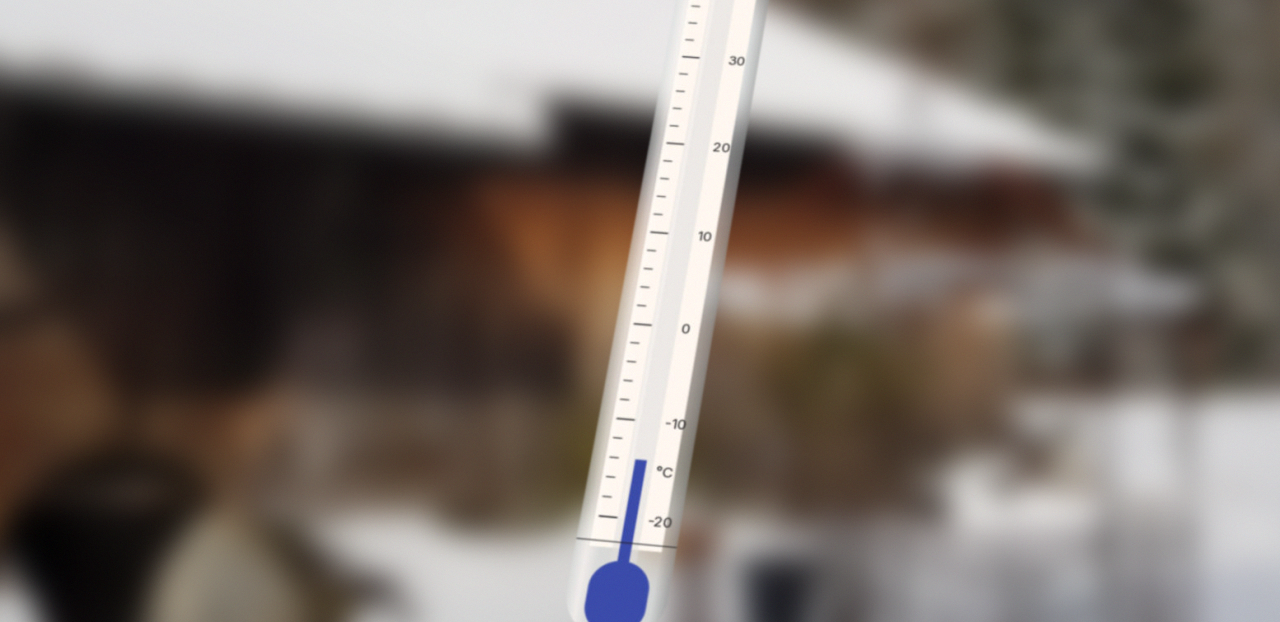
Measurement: -14 °C
